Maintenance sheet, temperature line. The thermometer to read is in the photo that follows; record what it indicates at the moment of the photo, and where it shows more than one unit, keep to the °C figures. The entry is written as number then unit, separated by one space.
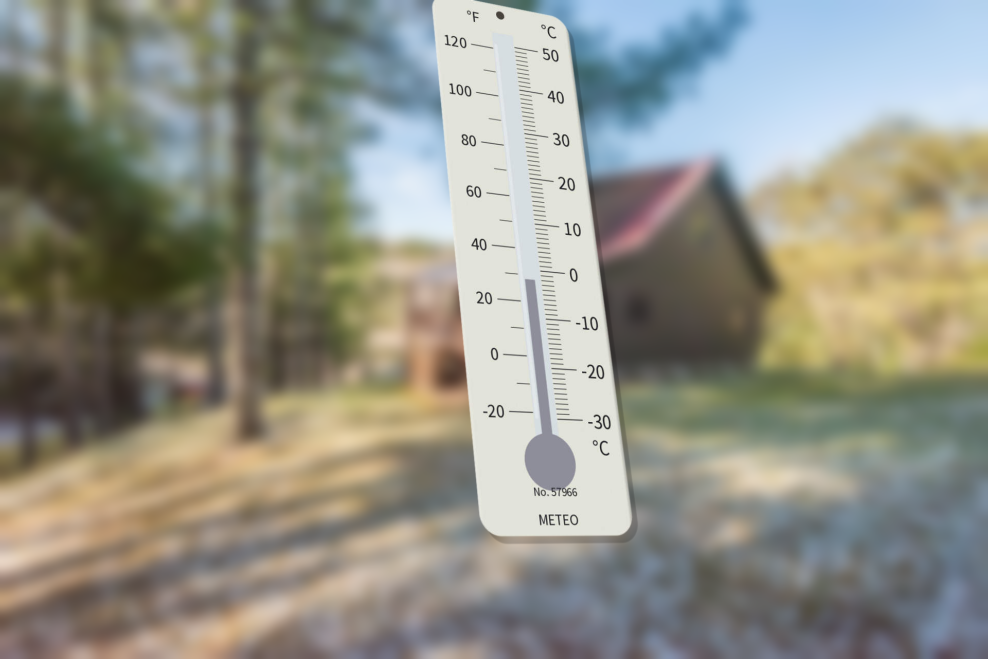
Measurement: -2 °C
